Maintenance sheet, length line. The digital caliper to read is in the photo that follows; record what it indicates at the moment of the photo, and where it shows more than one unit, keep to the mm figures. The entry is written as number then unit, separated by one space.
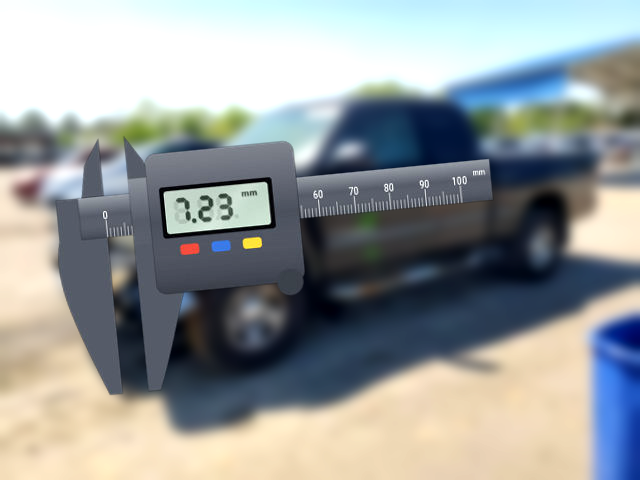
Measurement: 7.23 mm
